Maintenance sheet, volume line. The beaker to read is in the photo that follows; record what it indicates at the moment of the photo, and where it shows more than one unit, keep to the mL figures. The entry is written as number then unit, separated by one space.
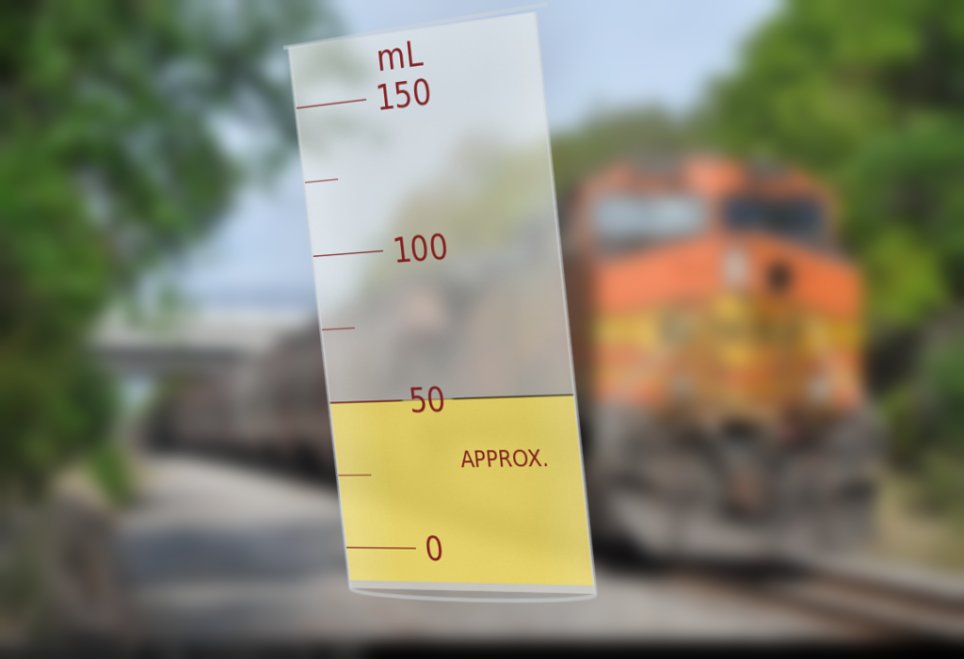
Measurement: 50 mL
